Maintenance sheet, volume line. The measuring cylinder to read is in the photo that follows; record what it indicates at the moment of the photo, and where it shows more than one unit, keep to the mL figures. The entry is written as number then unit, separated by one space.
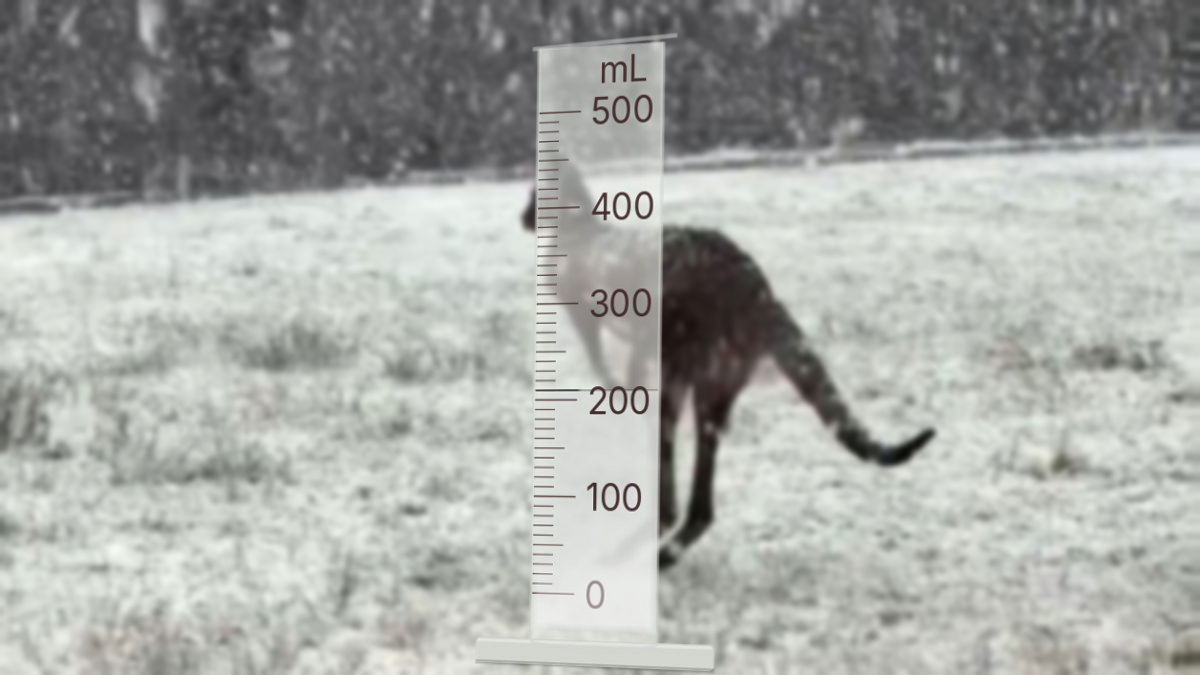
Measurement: 210 mL
